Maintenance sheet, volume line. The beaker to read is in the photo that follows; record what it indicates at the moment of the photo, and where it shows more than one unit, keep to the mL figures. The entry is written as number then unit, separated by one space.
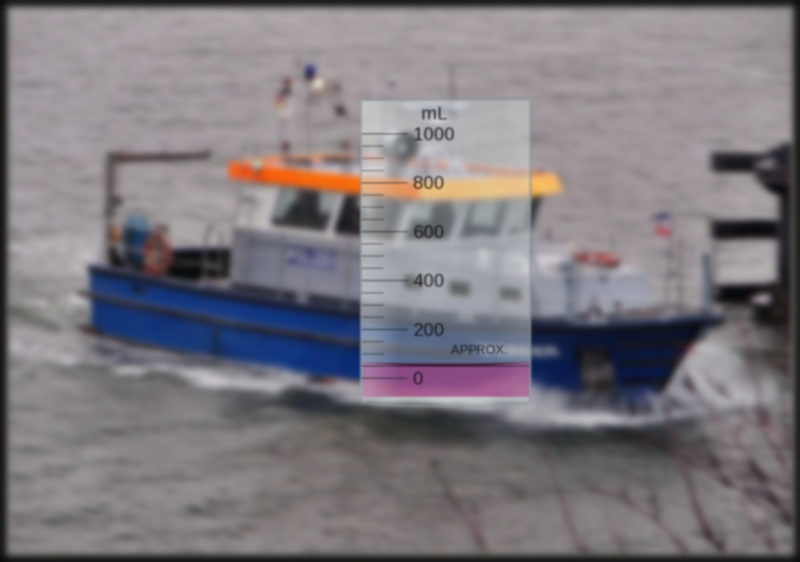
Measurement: 50 mL
